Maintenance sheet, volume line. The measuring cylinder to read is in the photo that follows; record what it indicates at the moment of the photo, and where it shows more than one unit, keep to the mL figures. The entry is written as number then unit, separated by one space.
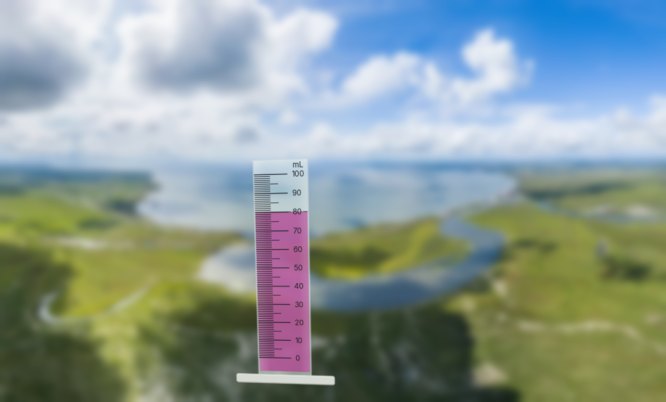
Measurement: 80 mL
